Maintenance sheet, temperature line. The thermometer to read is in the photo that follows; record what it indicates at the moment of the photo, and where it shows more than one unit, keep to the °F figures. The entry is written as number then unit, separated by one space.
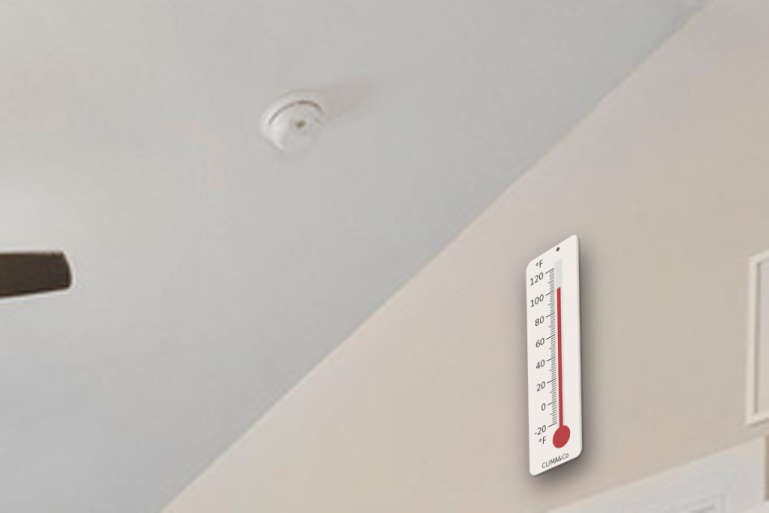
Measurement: 100 °F
